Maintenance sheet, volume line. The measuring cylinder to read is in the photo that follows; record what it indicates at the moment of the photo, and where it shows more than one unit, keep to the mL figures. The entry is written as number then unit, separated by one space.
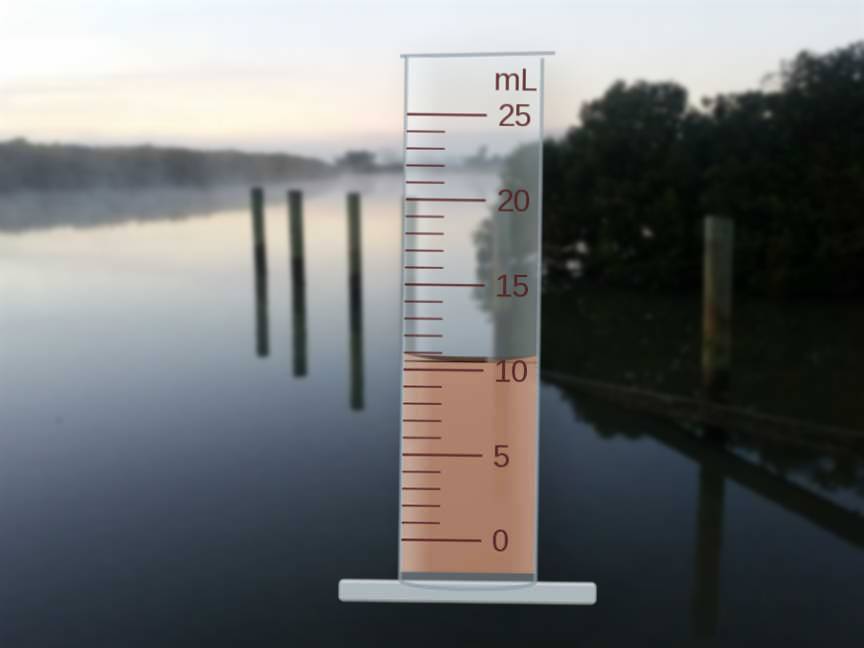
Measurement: 10.5 mL
